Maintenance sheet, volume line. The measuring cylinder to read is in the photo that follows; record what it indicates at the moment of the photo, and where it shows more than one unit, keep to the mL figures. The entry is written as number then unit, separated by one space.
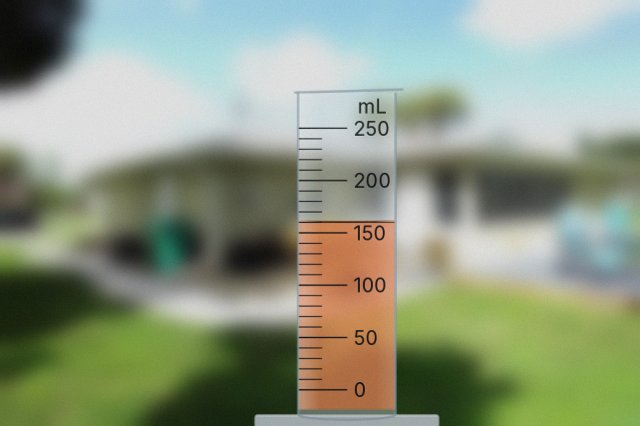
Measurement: 160 mL
